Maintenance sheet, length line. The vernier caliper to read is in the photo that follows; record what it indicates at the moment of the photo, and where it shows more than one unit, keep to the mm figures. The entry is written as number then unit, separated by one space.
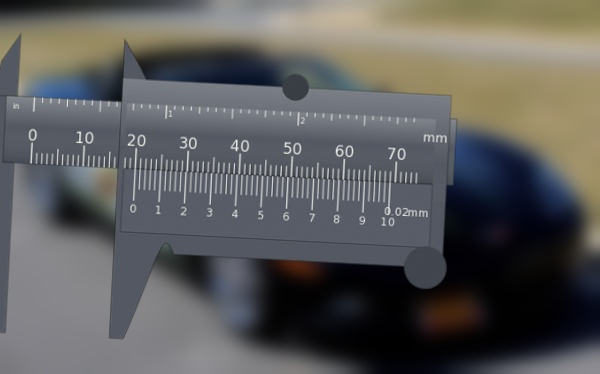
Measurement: 20.0 mm
